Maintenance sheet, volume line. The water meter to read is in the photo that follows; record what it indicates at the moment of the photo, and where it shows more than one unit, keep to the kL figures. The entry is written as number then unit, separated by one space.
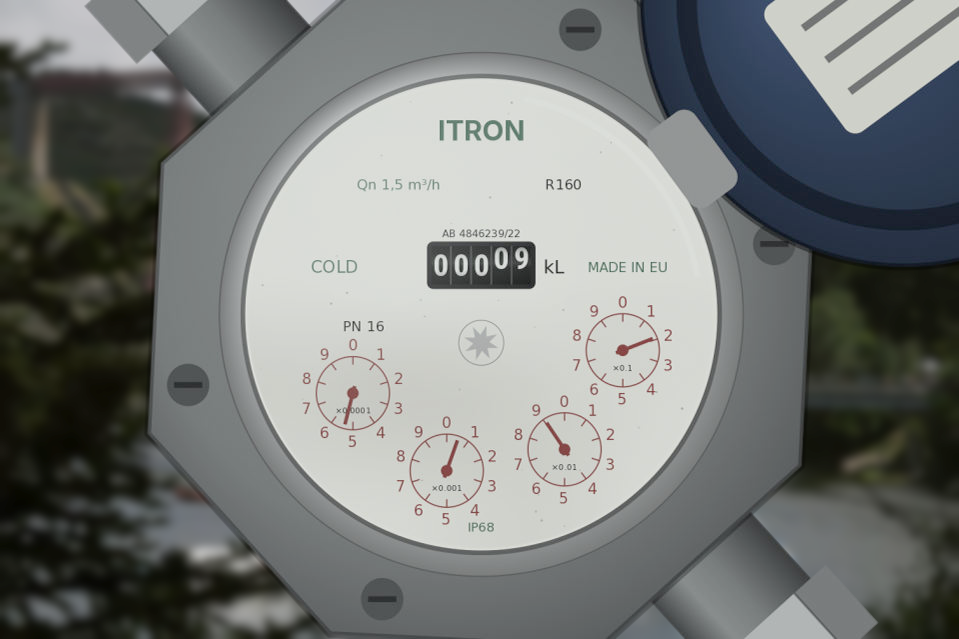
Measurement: 9.1905 kL
